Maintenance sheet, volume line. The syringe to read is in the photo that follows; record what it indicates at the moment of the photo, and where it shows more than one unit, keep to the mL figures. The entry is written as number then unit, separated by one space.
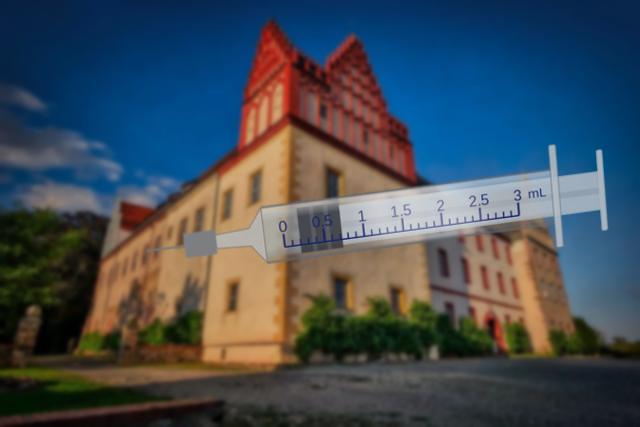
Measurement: 0.2 mL
